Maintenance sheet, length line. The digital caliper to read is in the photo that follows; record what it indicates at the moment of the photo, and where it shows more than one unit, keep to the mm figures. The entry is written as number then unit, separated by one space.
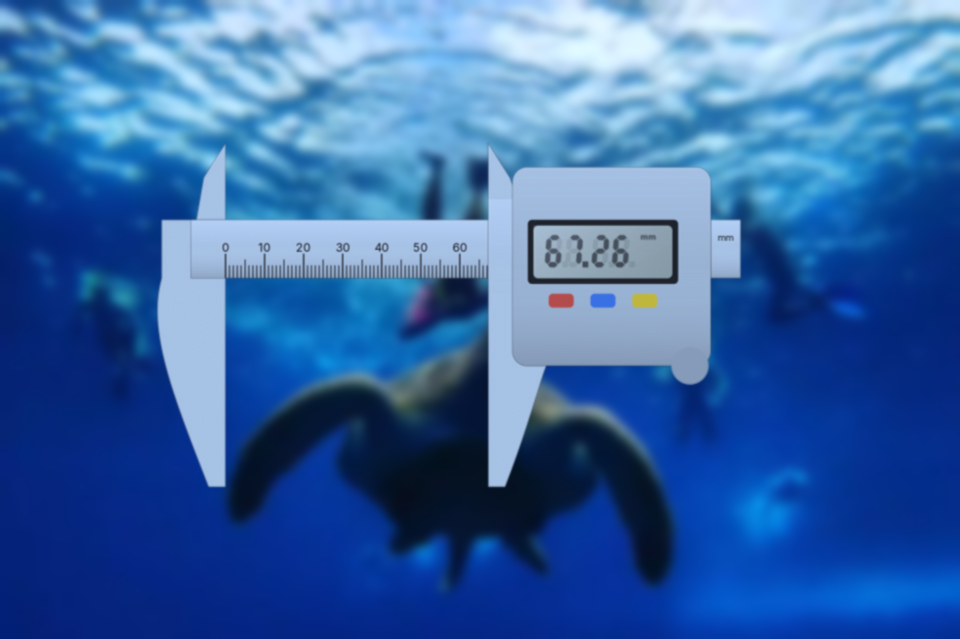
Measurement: 67.26 mm
